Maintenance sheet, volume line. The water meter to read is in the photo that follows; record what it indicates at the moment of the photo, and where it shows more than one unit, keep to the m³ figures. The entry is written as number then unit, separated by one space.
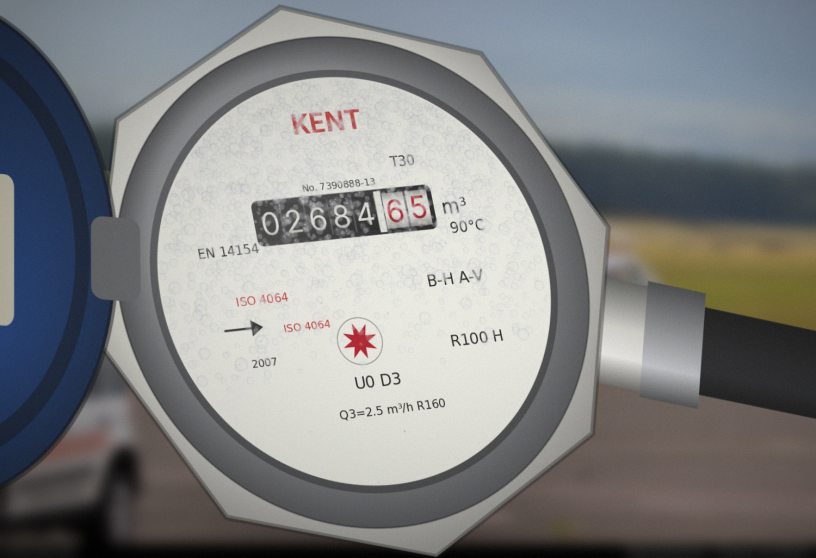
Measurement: 2684.65 m³
